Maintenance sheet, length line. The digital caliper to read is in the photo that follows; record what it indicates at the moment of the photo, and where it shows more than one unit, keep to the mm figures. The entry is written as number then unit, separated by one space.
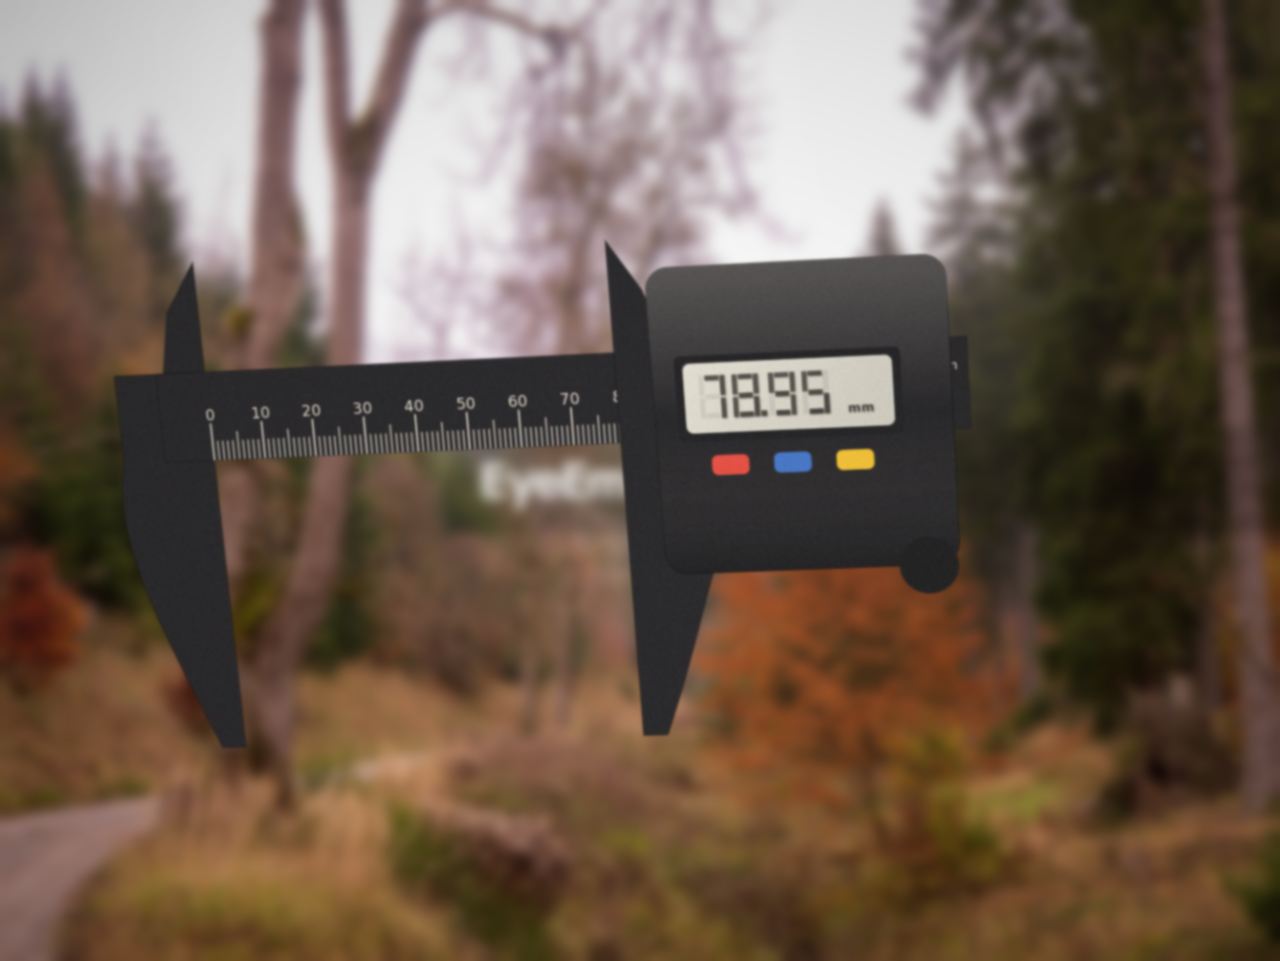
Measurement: 78.95 mm
